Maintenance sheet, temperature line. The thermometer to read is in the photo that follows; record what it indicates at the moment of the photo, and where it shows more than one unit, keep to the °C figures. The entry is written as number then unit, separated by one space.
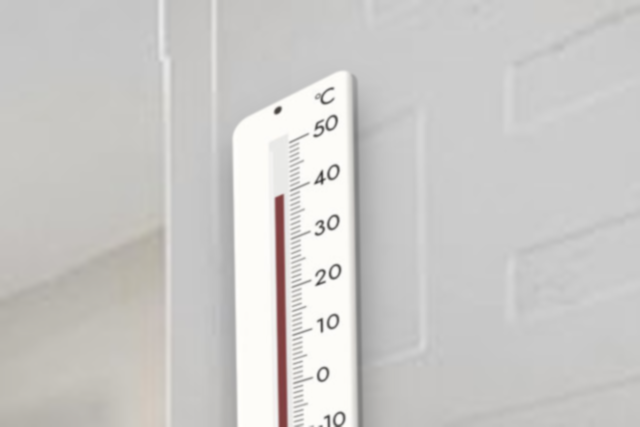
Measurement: 40 °C
